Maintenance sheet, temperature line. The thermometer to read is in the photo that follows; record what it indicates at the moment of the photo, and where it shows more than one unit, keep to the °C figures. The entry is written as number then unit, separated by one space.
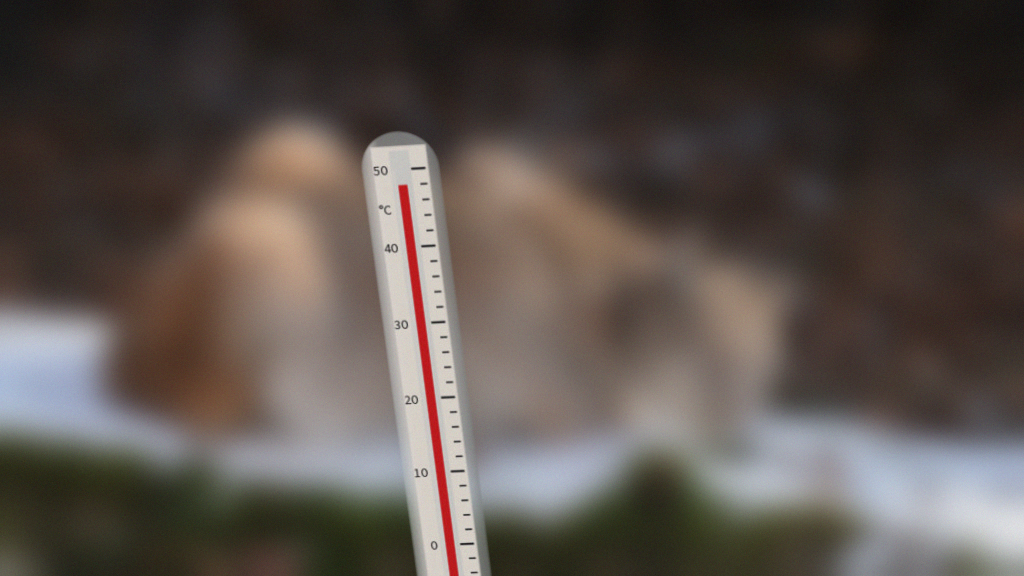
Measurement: 48 °C
